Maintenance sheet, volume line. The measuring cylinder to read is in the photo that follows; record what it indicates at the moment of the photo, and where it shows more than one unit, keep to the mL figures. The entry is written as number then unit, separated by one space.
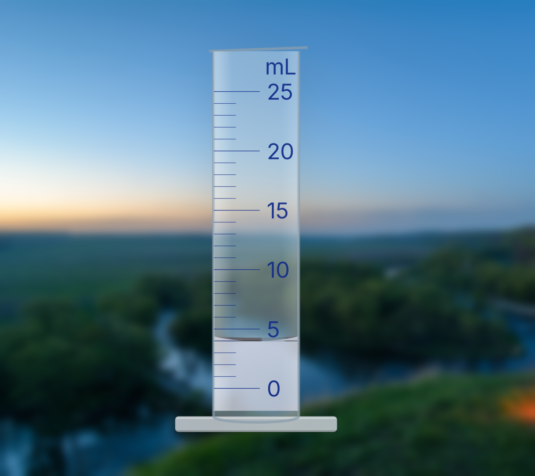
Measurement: 4 mL
